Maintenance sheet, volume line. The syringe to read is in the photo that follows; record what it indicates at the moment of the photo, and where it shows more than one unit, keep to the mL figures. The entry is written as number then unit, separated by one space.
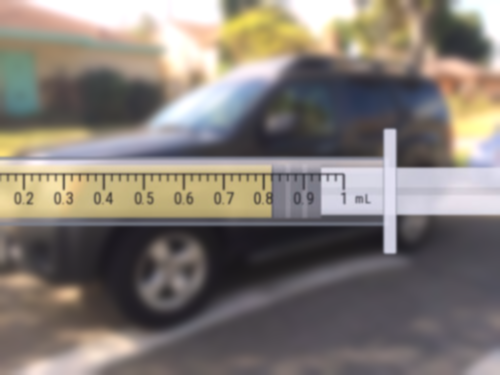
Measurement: 0.82 mL
